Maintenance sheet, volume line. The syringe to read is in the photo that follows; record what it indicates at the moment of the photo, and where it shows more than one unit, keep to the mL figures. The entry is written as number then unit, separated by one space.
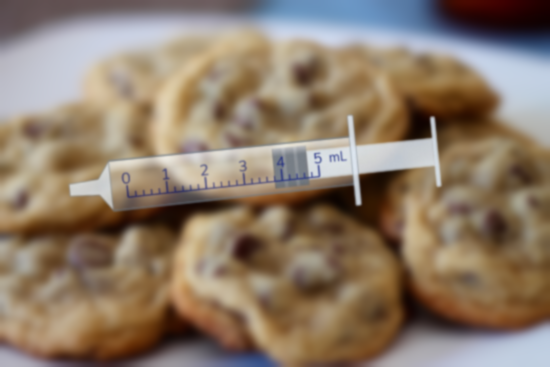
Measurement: 3.8 mL
